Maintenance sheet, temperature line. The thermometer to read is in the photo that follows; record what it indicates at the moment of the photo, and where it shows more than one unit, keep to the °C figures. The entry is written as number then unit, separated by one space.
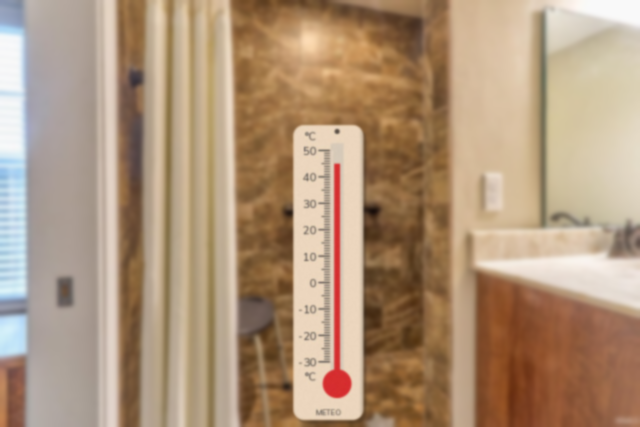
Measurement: 45 °C
